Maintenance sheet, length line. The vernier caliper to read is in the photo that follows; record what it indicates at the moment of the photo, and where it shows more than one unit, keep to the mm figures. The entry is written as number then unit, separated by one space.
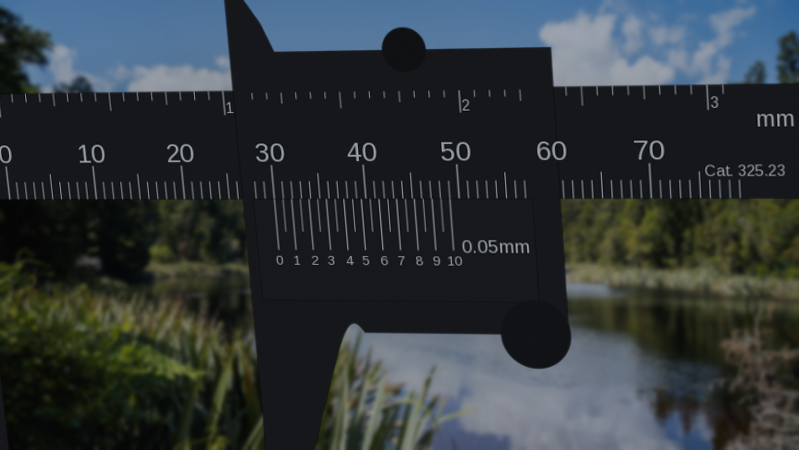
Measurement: 30.0 mm
